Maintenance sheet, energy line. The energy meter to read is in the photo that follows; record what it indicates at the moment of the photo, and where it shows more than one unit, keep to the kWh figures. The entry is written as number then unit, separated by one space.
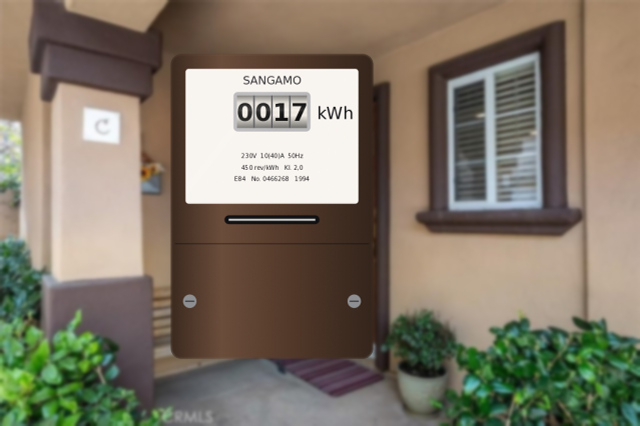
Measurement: 17 kWh
